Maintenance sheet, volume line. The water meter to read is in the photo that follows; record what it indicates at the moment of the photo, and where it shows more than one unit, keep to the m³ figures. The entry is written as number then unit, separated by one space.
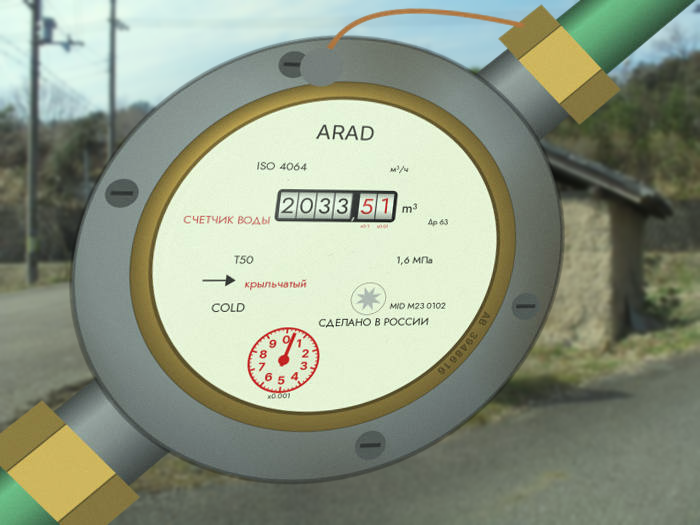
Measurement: 2033.510 m³
